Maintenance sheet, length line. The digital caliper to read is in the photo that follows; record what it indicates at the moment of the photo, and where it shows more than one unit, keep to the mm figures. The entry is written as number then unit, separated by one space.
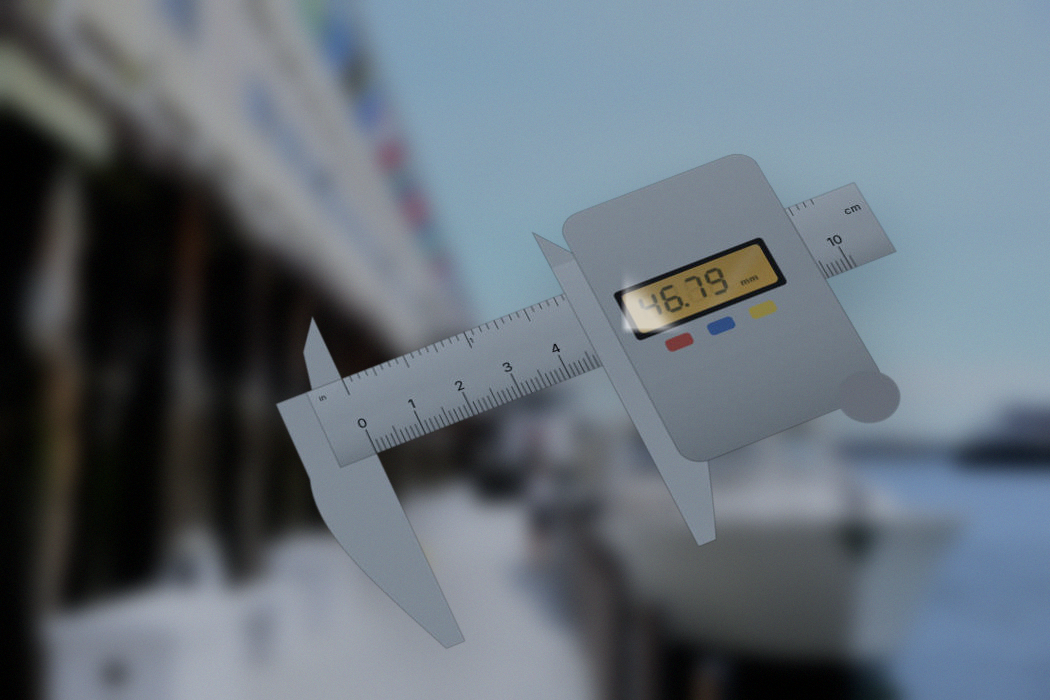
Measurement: 46.79 mm
